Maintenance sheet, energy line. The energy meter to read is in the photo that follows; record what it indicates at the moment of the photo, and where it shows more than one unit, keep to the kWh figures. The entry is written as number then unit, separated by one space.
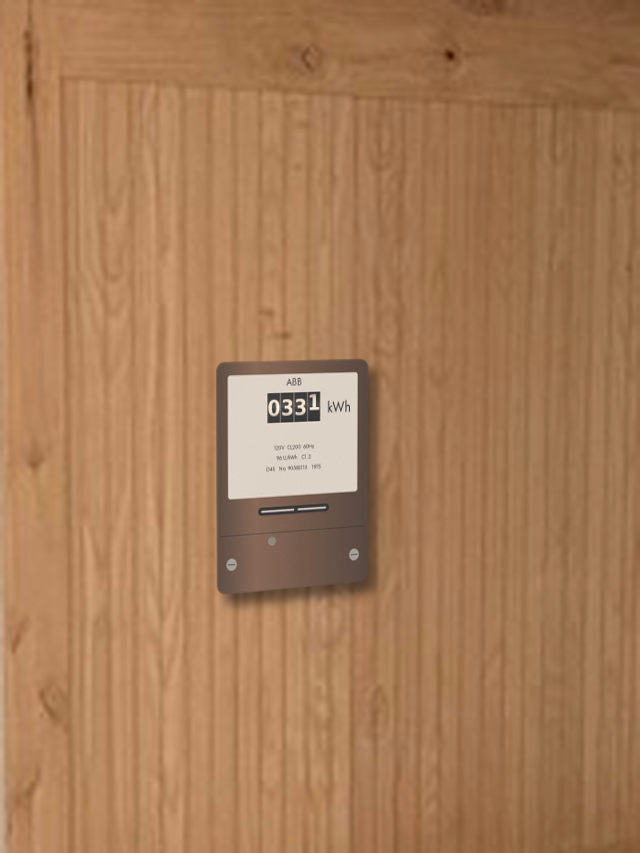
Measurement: 331 kWh
